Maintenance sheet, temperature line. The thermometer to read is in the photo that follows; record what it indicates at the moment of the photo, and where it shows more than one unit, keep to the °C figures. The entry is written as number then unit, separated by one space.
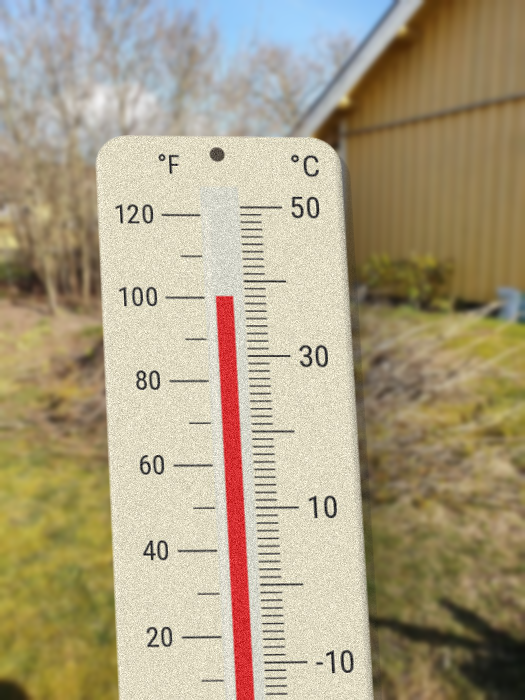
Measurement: 38 °C
